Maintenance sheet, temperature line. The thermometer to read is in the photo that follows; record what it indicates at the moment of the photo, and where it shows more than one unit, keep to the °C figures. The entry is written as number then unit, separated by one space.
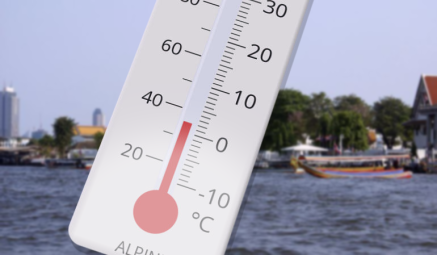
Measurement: 2 °C
